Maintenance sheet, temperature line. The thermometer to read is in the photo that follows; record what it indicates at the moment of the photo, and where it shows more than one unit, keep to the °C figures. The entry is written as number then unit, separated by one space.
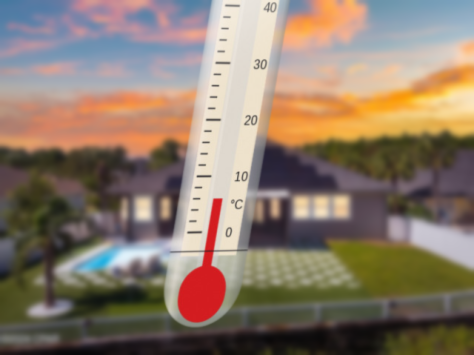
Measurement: 6 °C
